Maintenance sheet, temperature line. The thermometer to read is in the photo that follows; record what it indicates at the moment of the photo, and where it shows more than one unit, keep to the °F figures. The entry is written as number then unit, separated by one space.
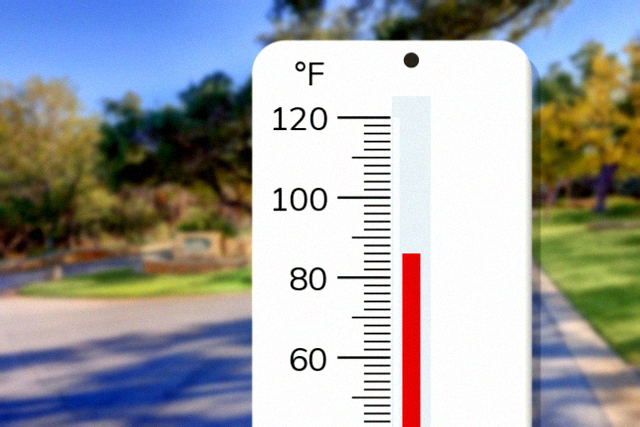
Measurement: 86 °F
